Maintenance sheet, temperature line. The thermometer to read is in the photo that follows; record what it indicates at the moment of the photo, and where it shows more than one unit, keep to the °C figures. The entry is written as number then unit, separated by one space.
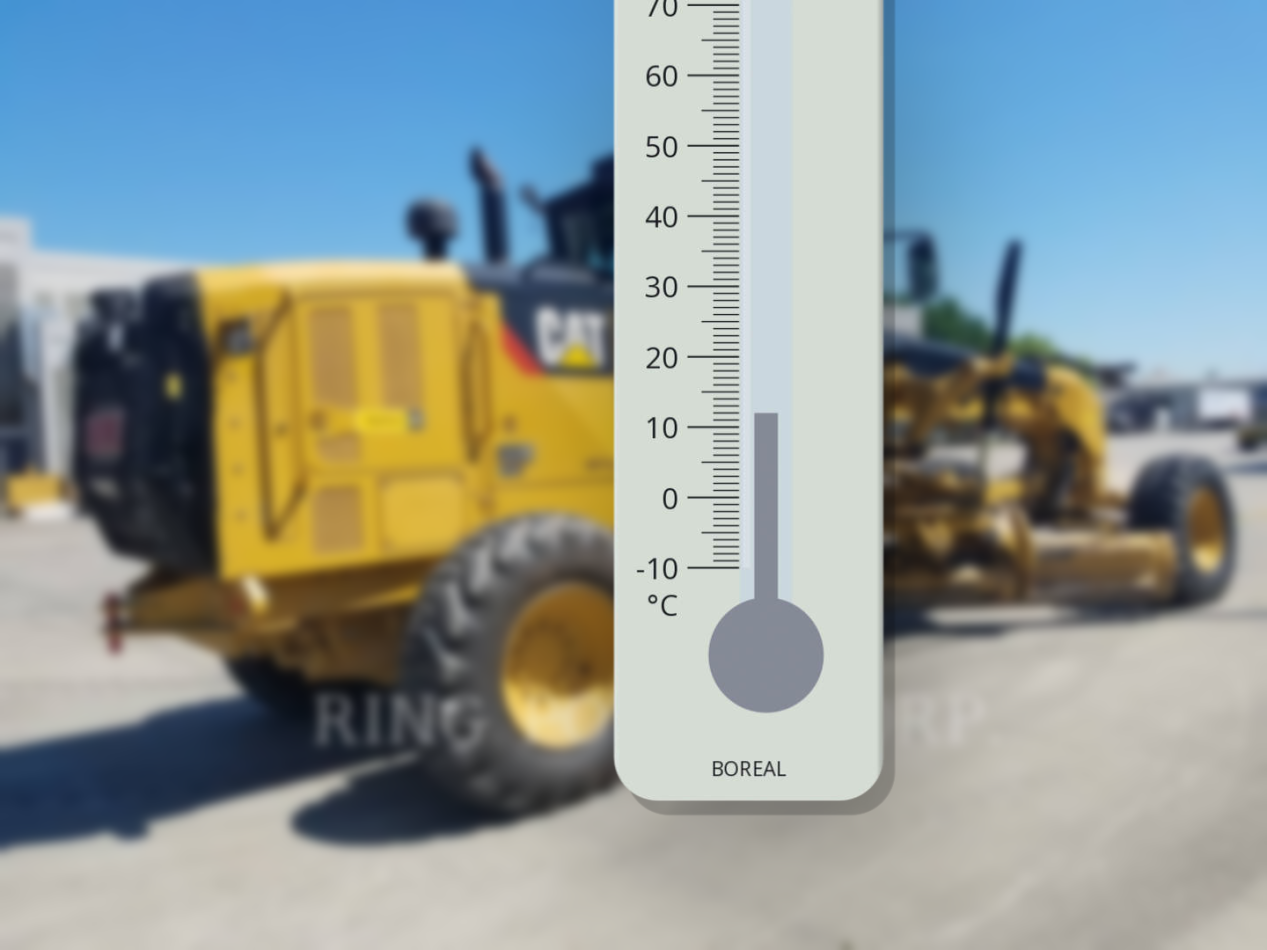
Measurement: 12 °C
